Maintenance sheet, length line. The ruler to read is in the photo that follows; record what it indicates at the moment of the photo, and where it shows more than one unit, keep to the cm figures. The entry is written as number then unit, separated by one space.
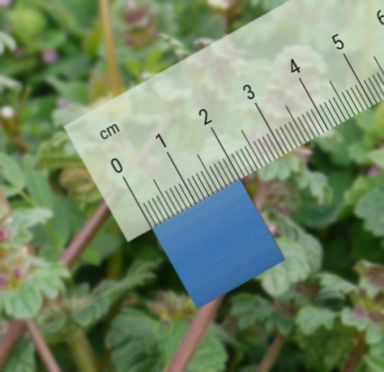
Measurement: 2 cm
